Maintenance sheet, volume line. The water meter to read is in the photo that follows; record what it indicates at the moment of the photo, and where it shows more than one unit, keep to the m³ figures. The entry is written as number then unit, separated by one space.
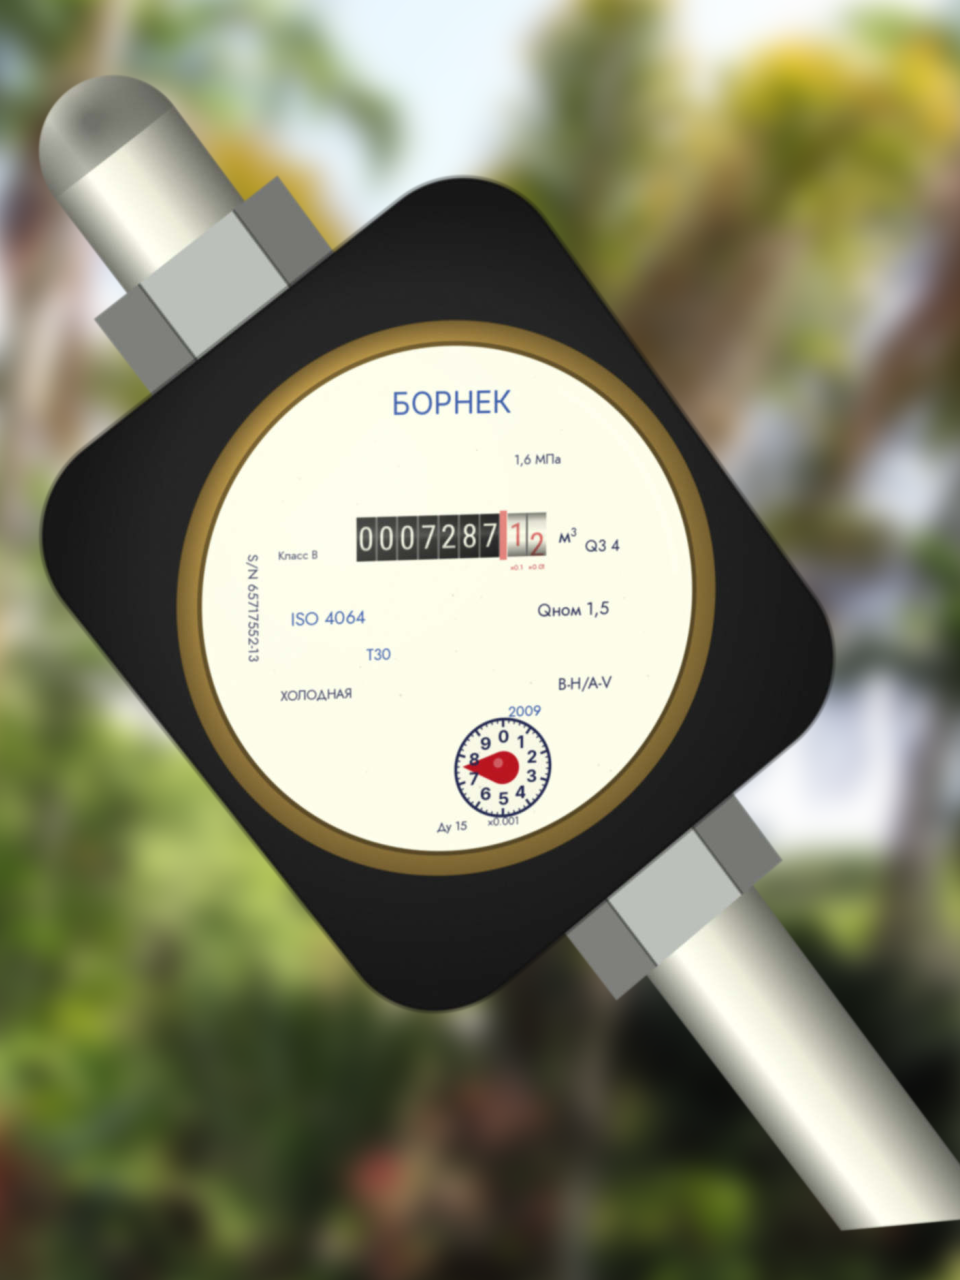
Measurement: 7287.117 m³
